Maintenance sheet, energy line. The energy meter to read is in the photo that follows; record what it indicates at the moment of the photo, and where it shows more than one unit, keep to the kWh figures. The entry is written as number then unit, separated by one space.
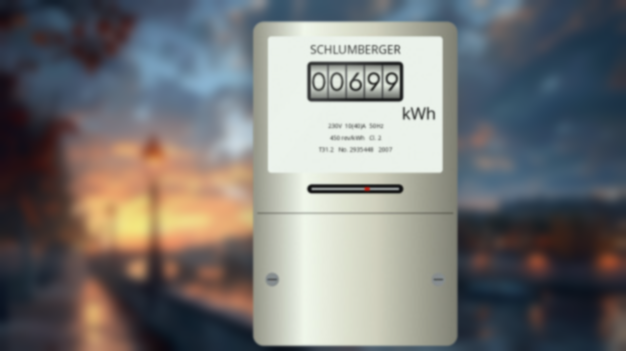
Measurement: 699 kWh
